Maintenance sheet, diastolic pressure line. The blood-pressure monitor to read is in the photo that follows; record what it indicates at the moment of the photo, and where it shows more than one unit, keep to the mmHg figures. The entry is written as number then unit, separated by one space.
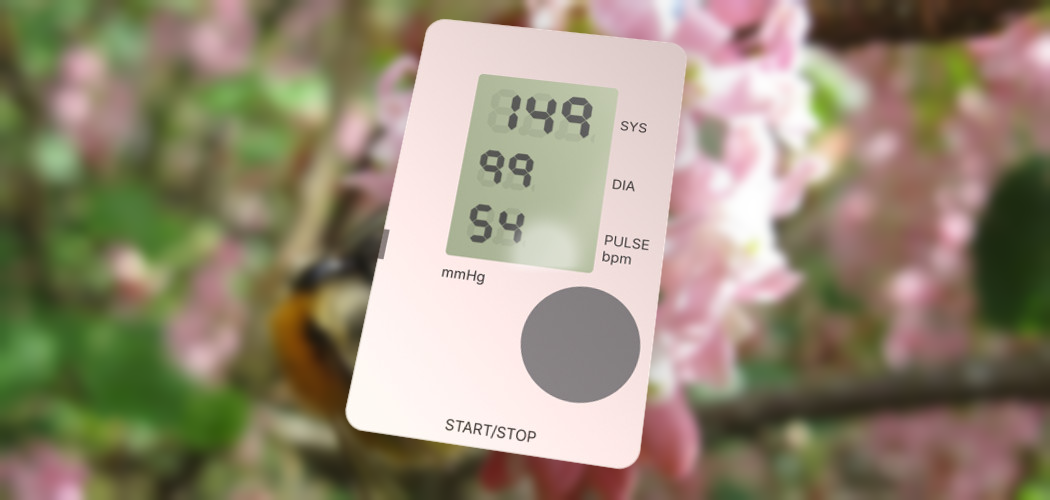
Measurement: 99 mmHg
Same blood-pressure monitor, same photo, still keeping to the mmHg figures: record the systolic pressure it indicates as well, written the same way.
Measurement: 149 mmHg
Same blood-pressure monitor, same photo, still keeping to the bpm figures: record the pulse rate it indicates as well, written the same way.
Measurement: 54 bpm
